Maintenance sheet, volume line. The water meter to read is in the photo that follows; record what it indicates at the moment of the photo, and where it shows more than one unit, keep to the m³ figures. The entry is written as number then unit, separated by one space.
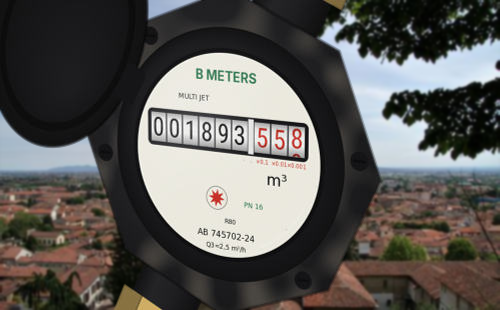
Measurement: 1893.558 m³
